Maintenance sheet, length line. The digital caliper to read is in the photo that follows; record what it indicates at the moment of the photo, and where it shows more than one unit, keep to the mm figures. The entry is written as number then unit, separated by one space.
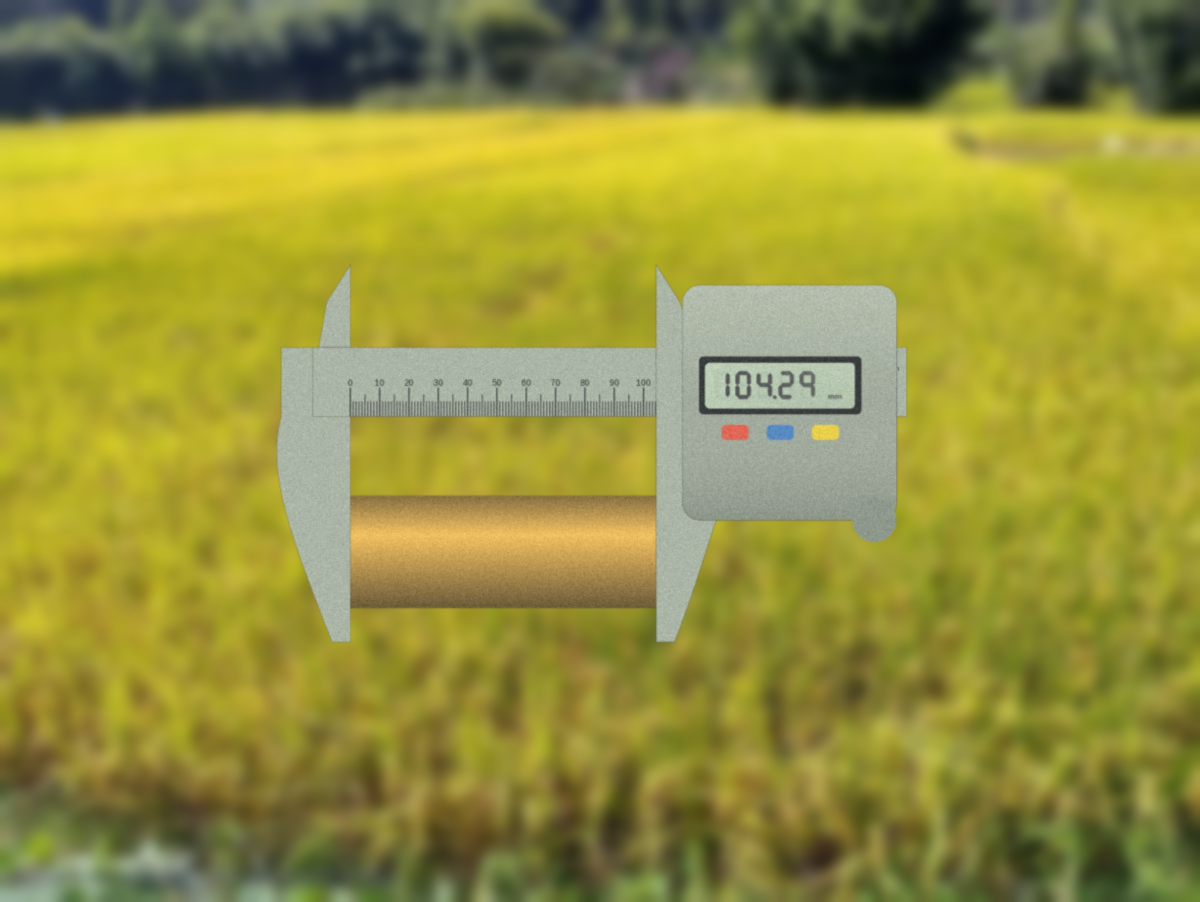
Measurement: 104.29 mm
